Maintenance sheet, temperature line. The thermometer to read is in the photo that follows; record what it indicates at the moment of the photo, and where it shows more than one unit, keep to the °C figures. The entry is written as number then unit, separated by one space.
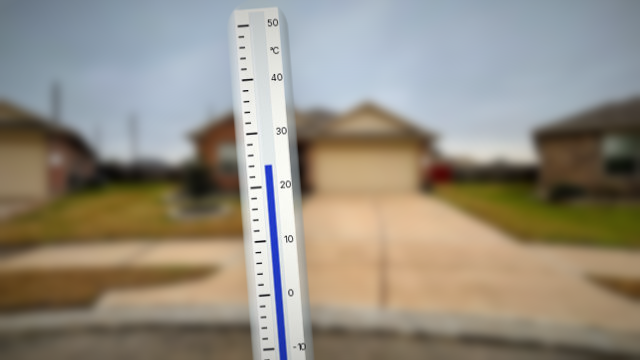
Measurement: 24 °C
